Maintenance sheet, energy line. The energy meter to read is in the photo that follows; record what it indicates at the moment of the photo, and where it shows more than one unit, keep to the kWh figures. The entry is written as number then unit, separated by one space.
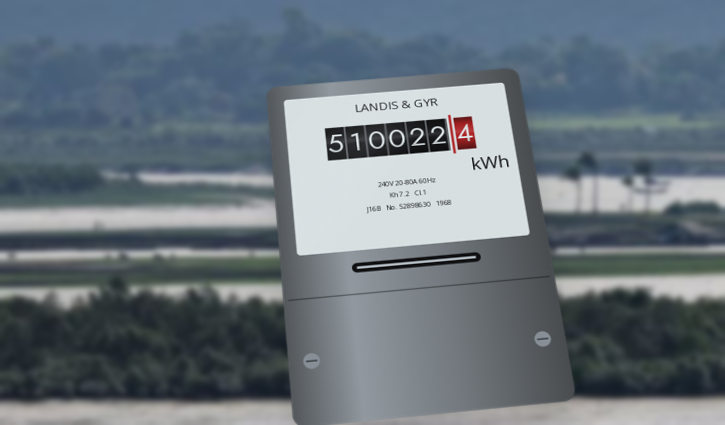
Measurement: 510022.4 kWh
